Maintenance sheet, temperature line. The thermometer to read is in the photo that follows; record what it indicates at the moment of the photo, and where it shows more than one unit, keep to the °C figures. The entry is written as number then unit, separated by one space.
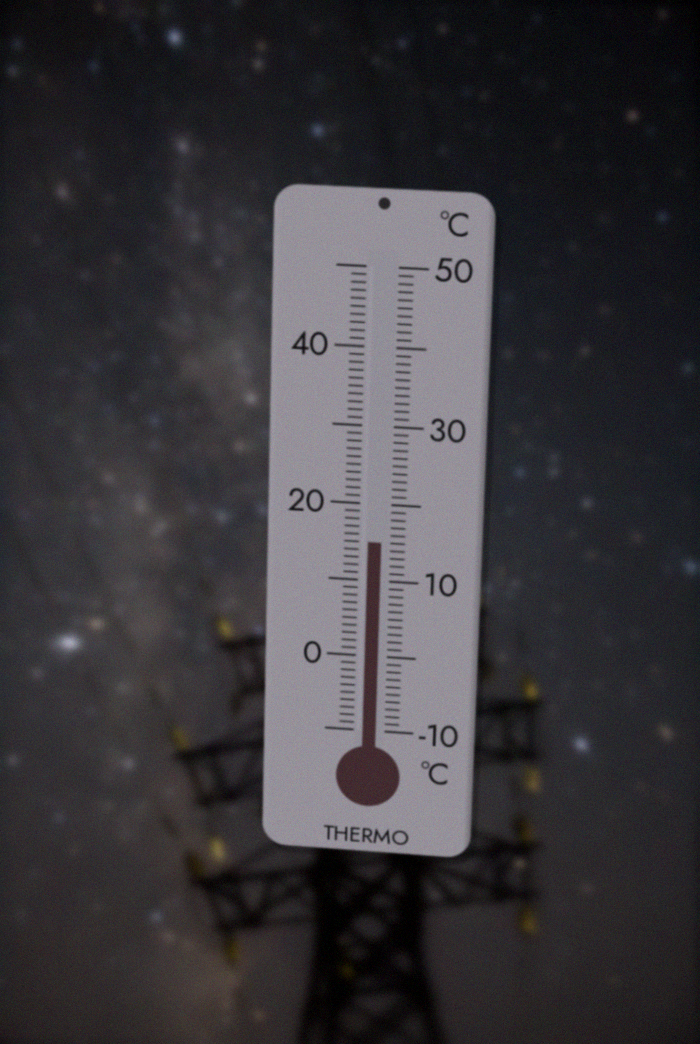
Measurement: 15 °C
